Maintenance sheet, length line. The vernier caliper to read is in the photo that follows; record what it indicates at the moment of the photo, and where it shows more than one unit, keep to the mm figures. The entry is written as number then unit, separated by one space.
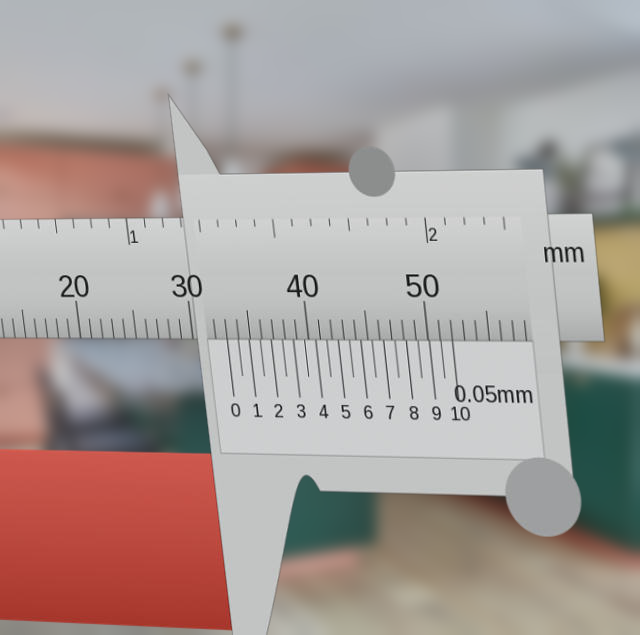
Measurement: 33.0 mm
